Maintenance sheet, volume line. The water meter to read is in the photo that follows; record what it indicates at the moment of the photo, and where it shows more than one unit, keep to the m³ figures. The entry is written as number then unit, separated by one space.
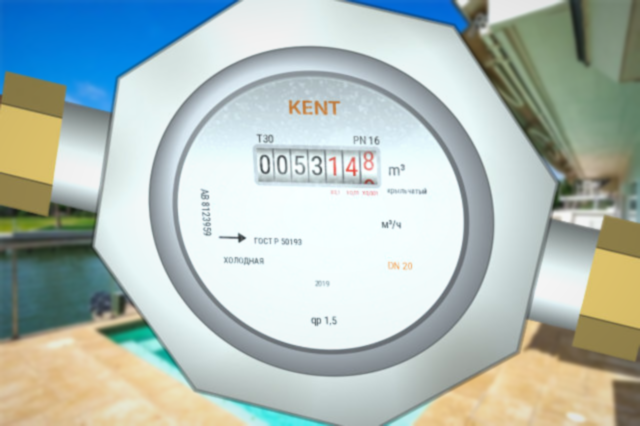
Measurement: 53.148 m³
